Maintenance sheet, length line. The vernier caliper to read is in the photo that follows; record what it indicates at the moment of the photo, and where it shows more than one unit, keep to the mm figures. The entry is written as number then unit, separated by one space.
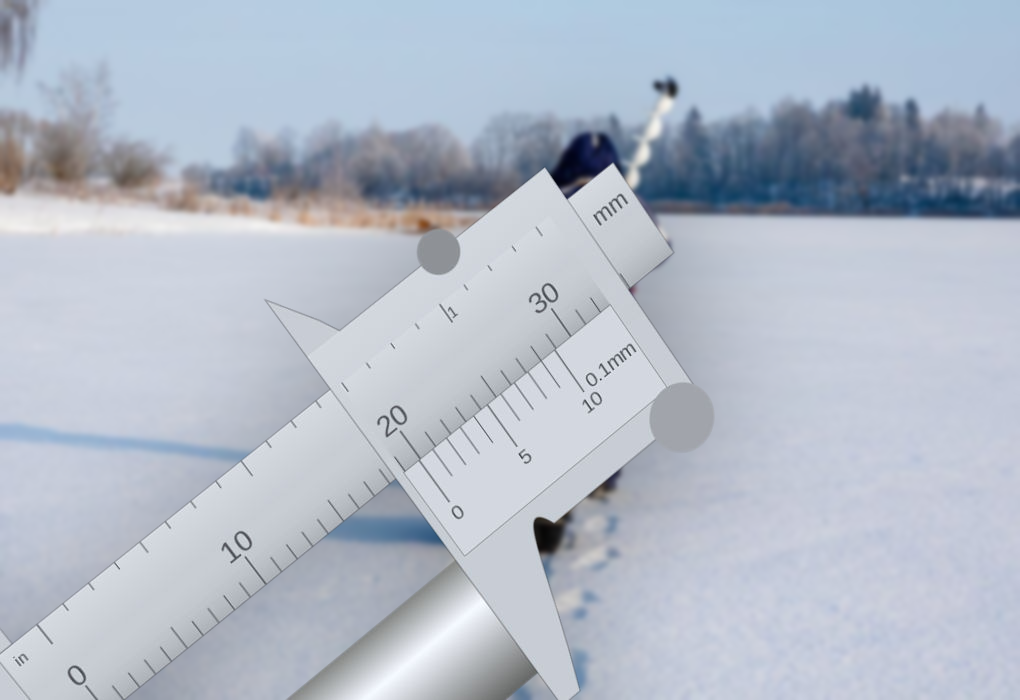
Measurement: 19.9 mm
